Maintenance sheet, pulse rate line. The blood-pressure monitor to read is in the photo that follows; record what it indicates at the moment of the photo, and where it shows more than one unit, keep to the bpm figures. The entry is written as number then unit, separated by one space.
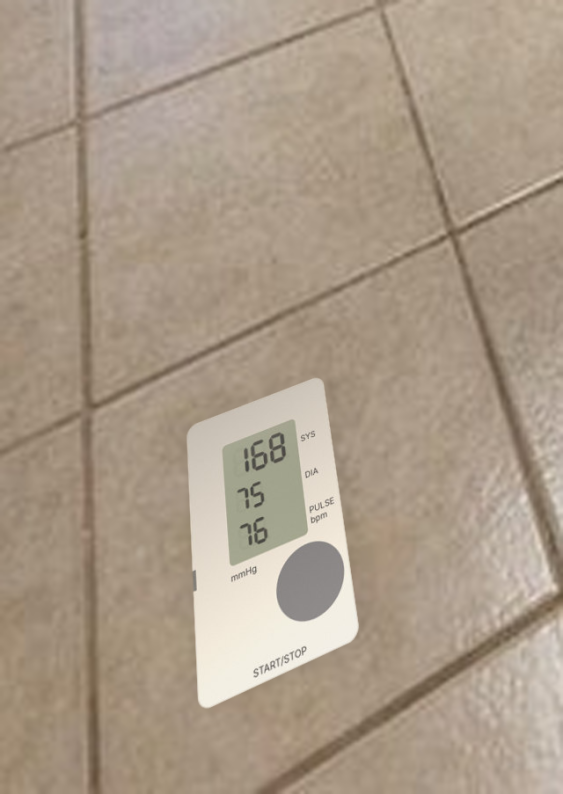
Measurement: 76 bpm
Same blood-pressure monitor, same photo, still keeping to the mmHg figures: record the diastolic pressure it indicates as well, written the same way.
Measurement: 75 mmHg
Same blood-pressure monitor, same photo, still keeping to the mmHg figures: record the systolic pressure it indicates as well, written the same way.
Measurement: 168 mmHg
